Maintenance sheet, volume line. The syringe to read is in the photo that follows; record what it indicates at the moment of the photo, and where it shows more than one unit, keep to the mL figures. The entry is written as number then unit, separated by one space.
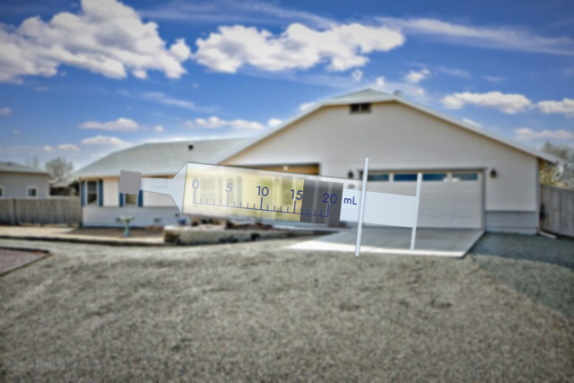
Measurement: 16 mL
